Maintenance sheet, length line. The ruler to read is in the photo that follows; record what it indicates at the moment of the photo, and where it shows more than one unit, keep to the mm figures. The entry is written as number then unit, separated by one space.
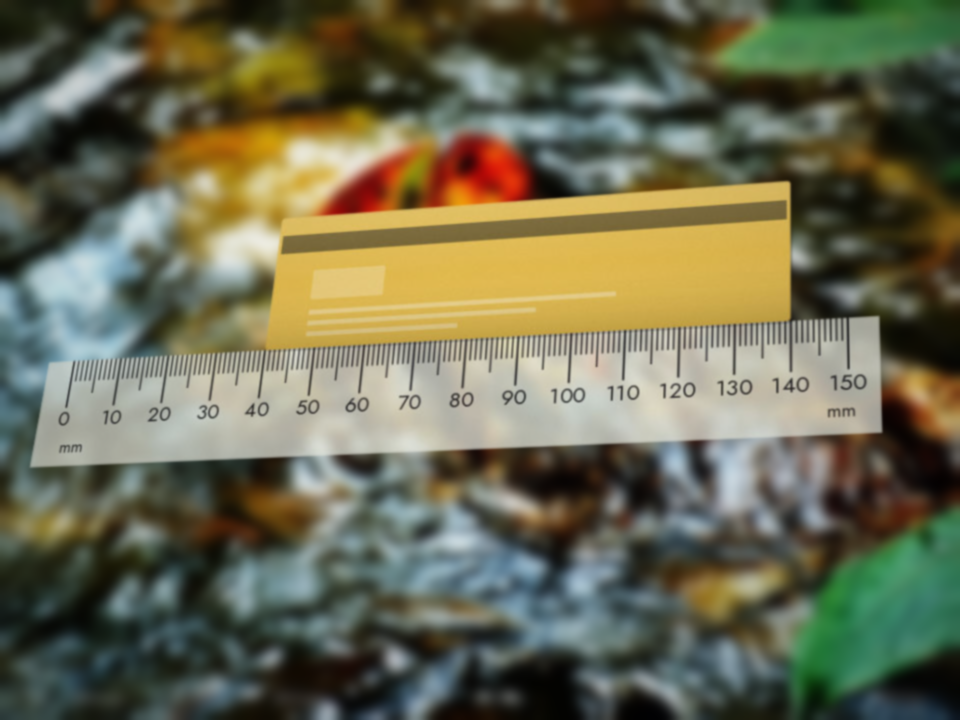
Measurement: 100 mm
